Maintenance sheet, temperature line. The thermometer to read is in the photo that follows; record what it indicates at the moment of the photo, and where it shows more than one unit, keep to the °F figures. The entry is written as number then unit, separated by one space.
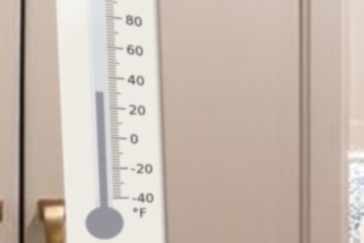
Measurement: 30 °F
